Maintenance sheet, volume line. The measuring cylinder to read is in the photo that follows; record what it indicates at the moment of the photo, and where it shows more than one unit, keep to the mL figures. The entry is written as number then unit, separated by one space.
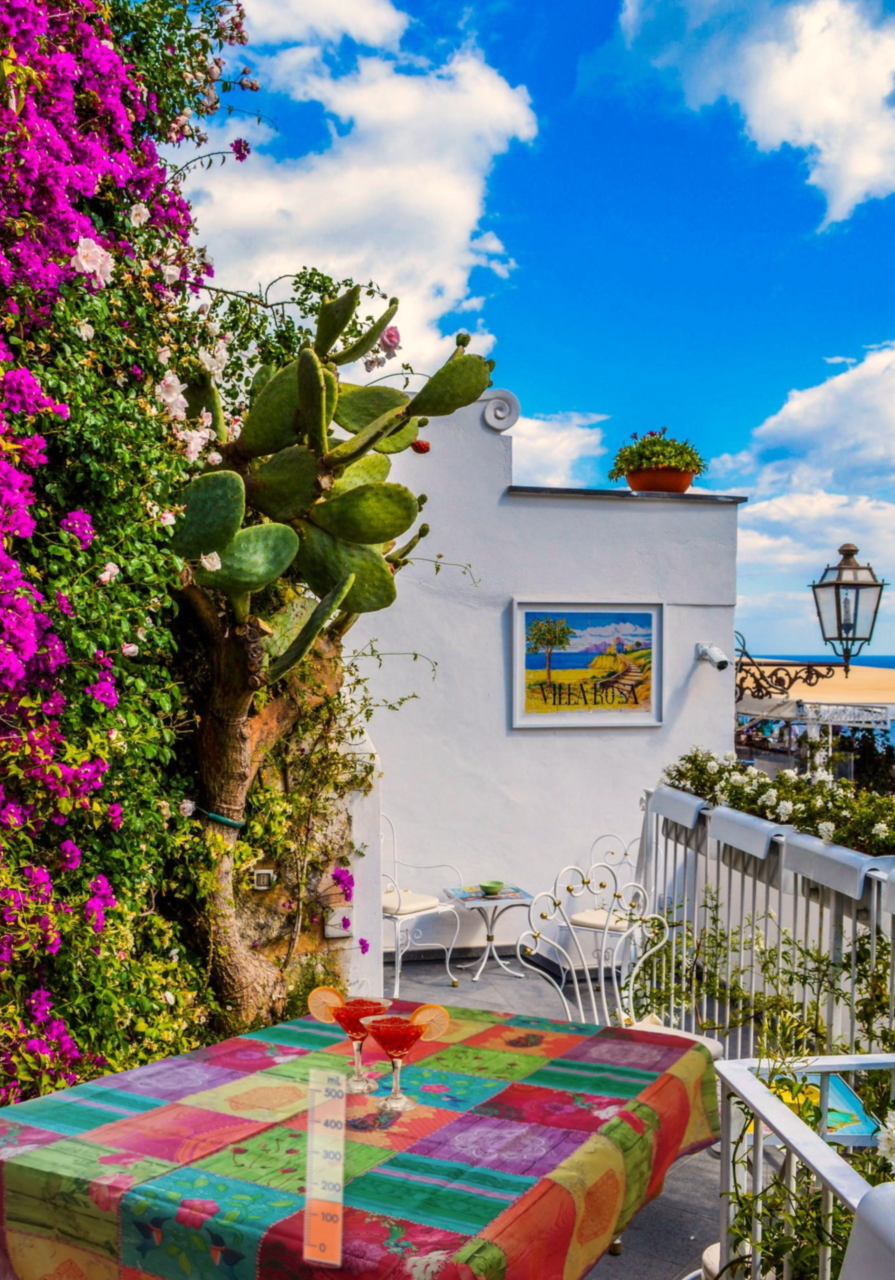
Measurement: 150 mL
